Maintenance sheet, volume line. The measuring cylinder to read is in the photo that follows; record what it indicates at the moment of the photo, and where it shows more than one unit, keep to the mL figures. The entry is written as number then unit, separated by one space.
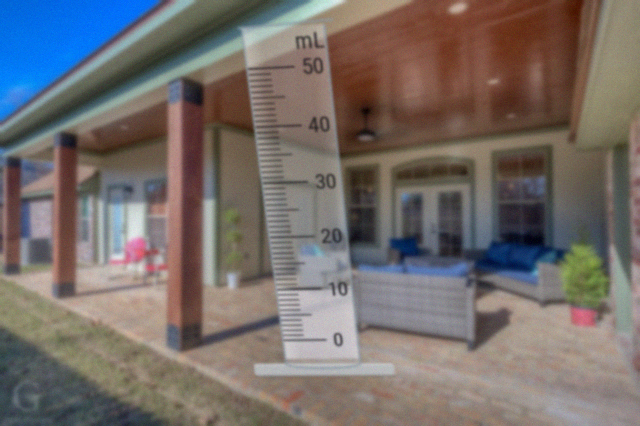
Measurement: 10 mL
